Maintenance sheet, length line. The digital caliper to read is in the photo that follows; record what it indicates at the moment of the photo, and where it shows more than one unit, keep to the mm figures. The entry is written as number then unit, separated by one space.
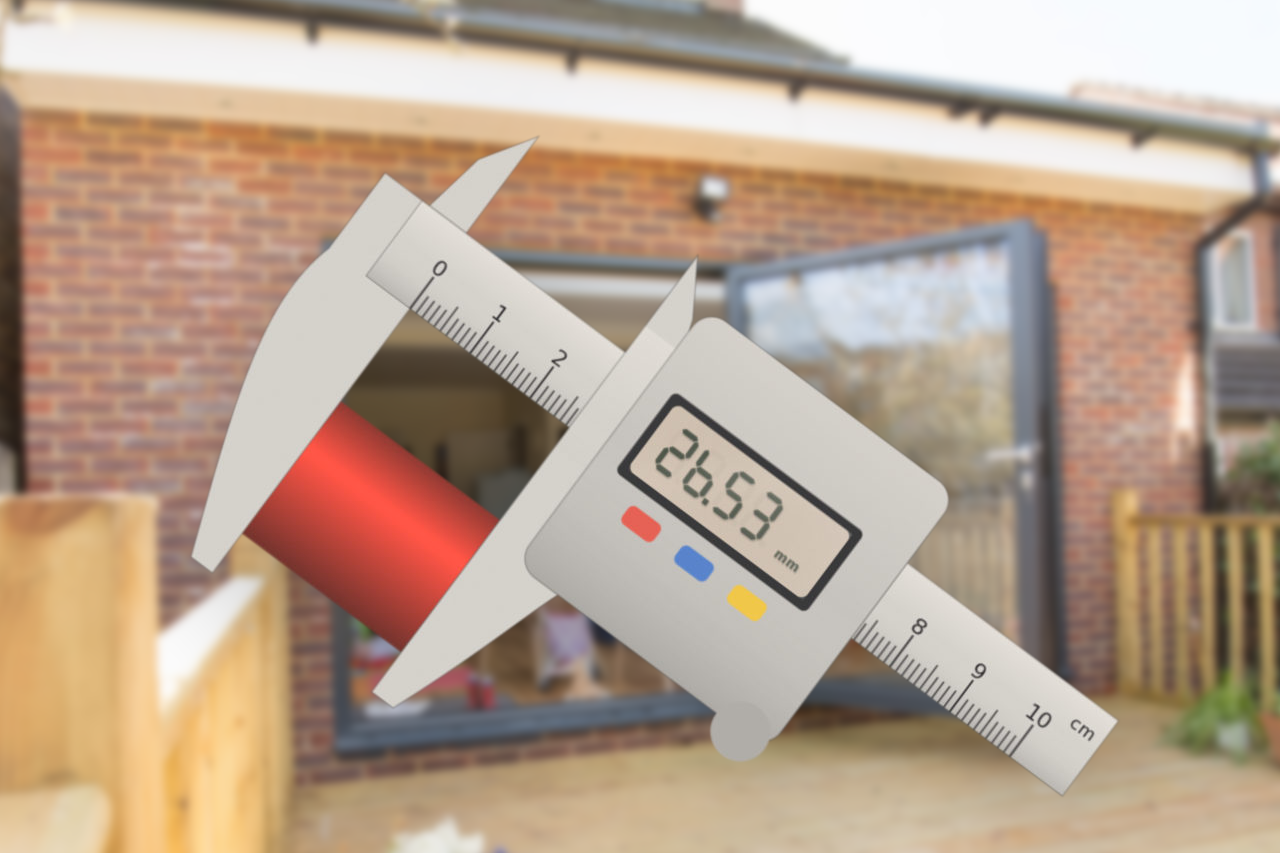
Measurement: 26.53 mm
